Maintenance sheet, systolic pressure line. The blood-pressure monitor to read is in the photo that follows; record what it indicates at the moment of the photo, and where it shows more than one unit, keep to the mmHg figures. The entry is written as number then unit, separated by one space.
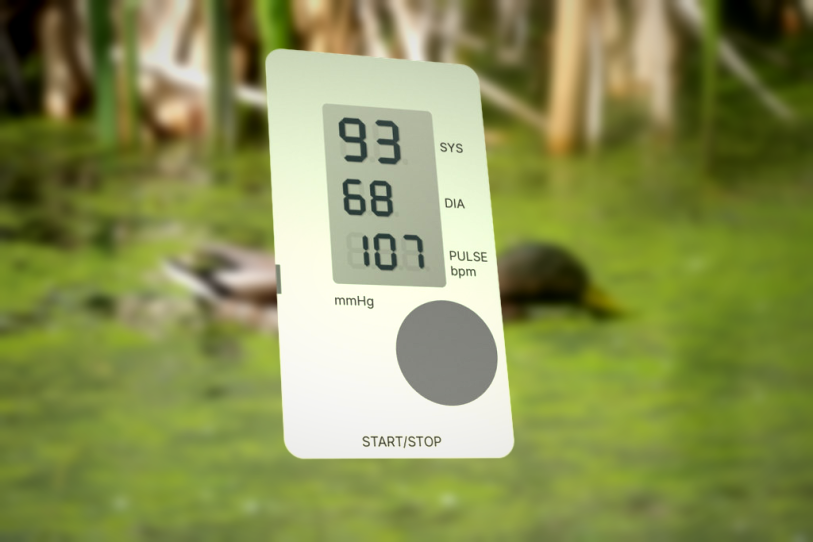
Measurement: 93 mmHg
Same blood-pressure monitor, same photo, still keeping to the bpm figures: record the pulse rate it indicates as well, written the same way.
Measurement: 107 bpm
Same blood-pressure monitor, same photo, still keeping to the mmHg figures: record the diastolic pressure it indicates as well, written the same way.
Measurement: 68 mmHg
